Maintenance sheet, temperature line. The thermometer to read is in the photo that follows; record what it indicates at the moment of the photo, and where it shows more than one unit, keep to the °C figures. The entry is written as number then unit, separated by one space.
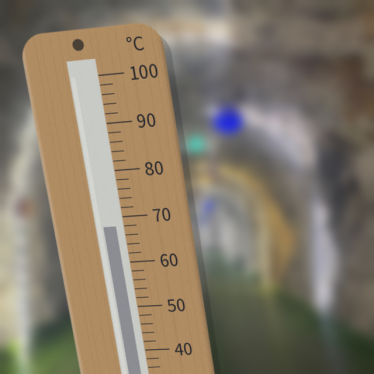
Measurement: 68 °C
